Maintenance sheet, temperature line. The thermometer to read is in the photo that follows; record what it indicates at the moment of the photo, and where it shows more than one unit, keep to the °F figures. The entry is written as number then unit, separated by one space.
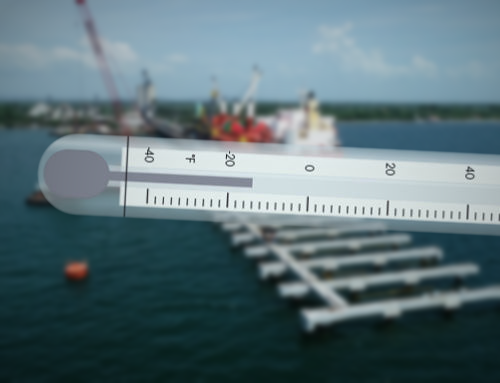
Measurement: -14 °F
